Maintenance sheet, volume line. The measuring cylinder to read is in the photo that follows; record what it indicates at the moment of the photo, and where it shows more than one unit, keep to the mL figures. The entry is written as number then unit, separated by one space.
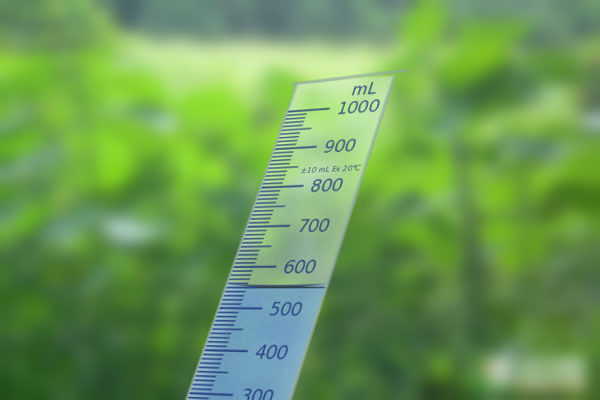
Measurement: 550 mL
